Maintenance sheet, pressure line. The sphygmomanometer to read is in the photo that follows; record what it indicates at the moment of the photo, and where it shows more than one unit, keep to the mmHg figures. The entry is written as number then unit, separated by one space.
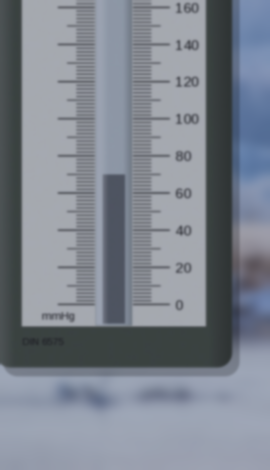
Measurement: 70 mmHg
